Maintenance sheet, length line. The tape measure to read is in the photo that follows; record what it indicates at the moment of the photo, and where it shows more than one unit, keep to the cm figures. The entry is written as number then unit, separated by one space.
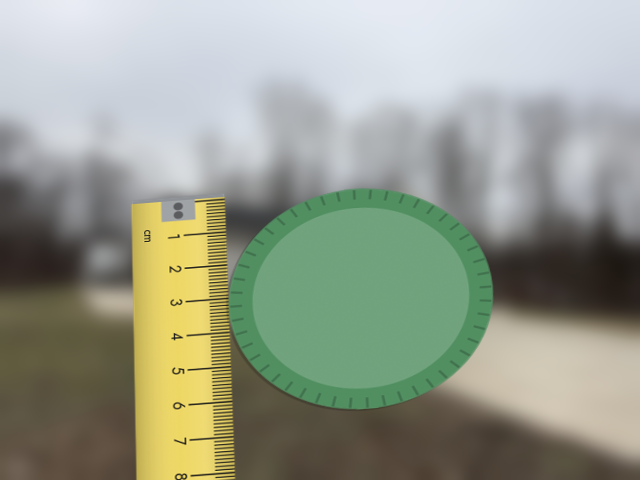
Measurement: 6.5 cm
